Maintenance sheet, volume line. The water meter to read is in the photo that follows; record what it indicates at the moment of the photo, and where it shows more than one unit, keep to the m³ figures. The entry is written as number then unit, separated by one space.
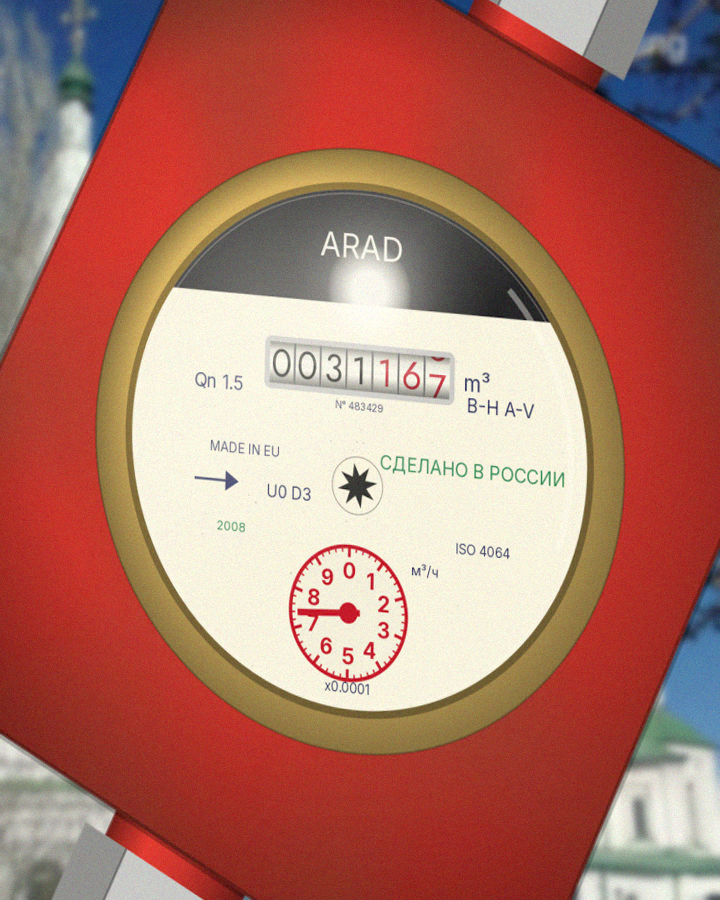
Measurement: 31.1667 m³
